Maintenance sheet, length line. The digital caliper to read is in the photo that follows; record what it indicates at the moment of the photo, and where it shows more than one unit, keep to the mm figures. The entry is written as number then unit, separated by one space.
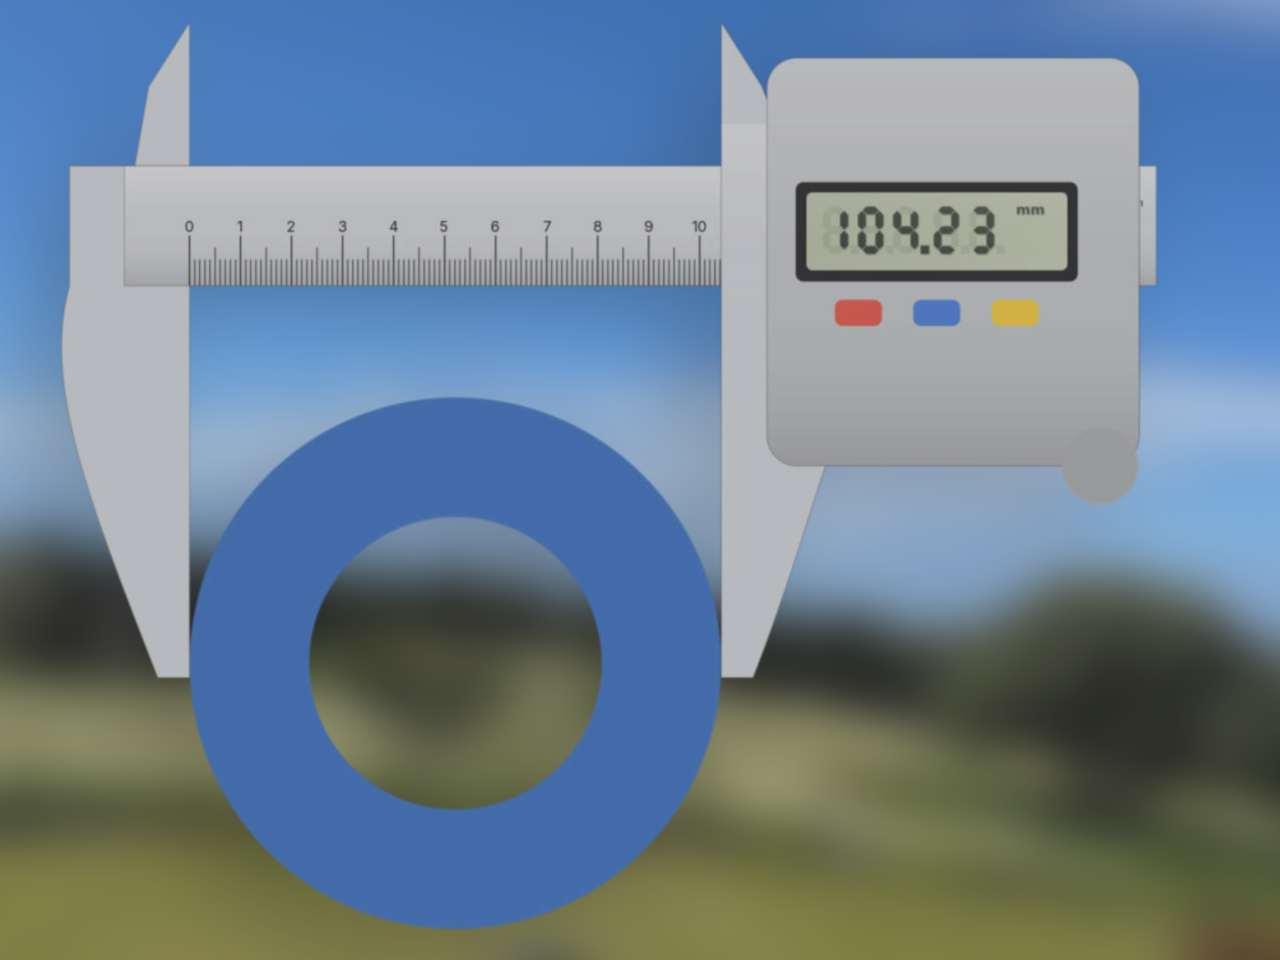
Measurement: 104.23 mm
